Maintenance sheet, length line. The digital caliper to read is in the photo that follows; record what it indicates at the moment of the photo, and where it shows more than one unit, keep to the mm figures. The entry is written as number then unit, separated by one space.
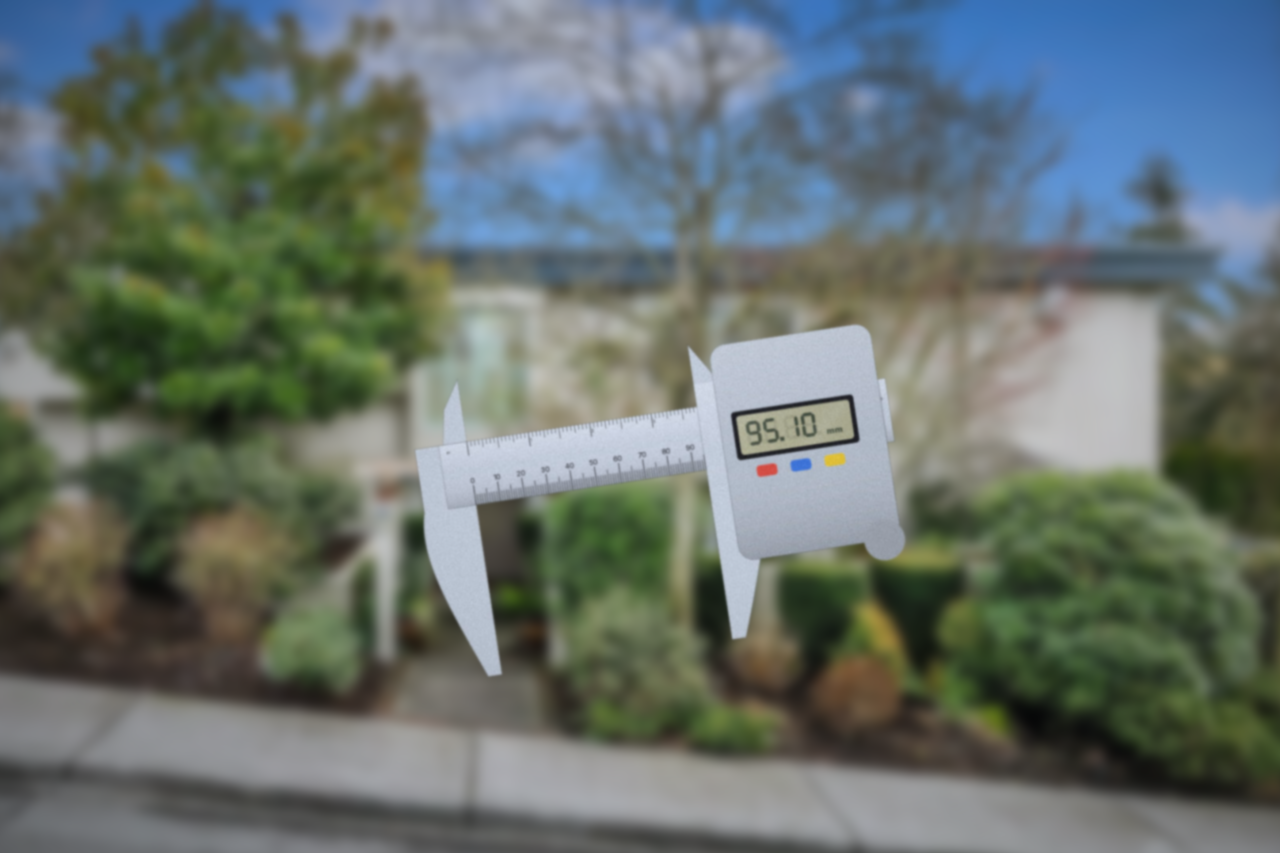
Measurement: 95.10 mm
